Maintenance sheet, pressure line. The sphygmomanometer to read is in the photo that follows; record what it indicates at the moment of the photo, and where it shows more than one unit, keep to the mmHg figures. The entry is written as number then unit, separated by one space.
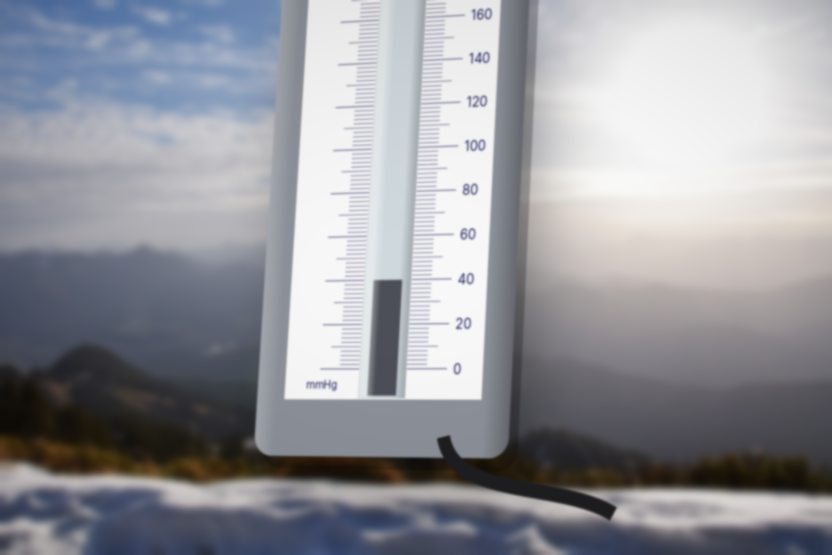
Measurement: 40 mmHg
